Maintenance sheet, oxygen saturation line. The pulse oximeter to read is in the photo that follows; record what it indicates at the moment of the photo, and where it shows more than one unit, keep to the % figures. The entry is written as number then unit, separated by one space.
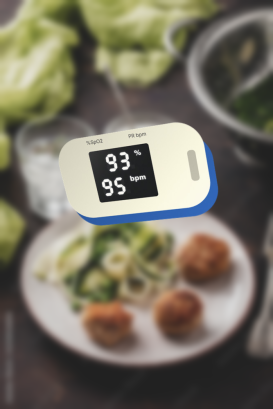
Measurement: 93 %
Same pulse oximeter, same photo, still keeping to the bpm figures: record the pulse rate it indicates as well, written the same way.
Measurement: 95 bpm
